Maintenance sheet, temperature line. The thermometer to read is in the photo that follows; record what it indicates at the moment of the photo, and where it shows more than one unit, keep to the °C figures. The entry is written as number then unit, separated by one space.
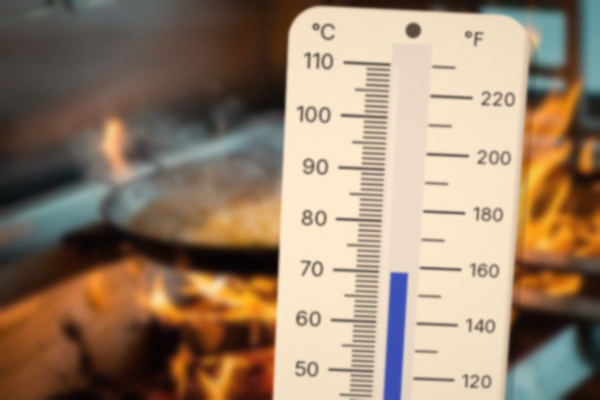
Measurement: 70 °C
